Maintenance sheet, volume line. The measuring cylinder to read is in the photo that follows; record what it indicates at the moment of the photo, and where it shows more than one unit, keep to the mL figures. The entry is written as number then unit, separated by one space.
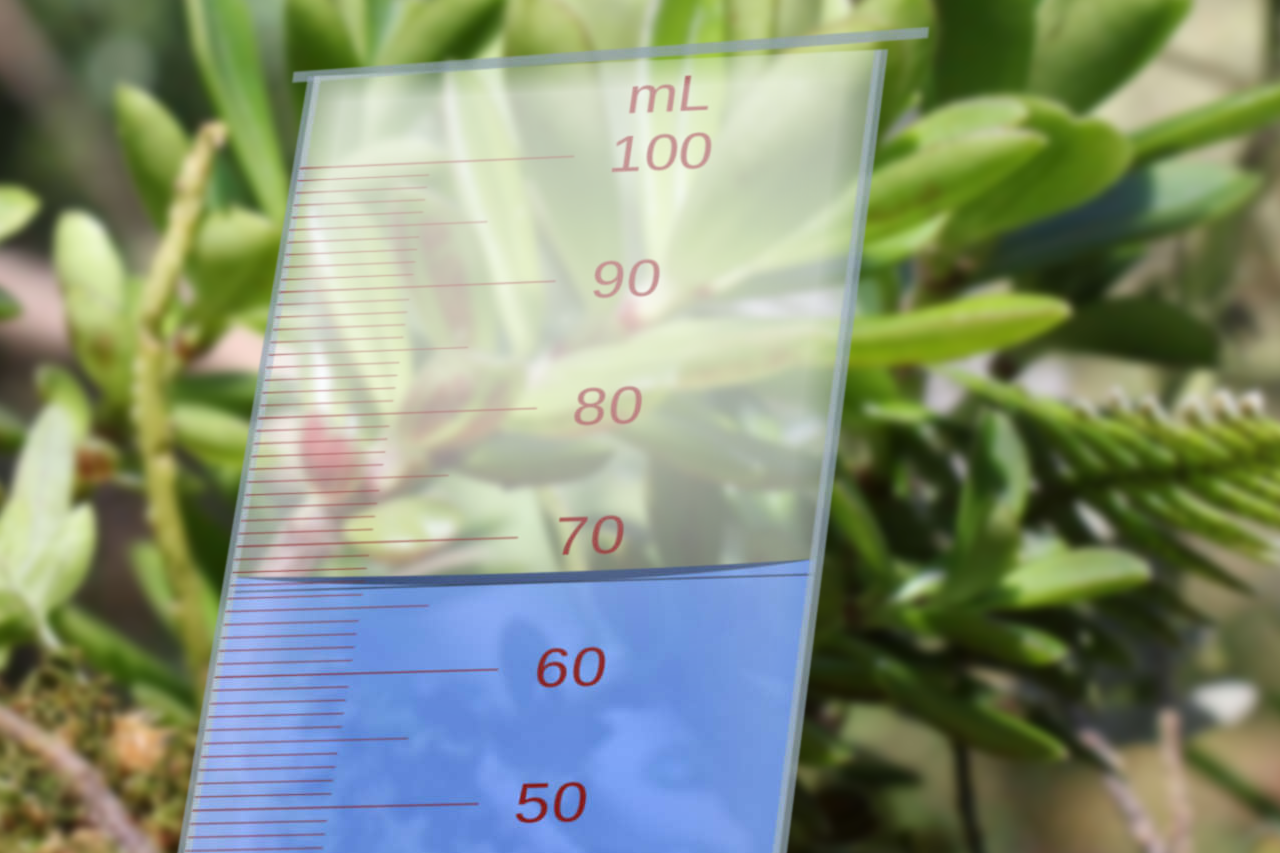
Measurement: 66.5 mL
